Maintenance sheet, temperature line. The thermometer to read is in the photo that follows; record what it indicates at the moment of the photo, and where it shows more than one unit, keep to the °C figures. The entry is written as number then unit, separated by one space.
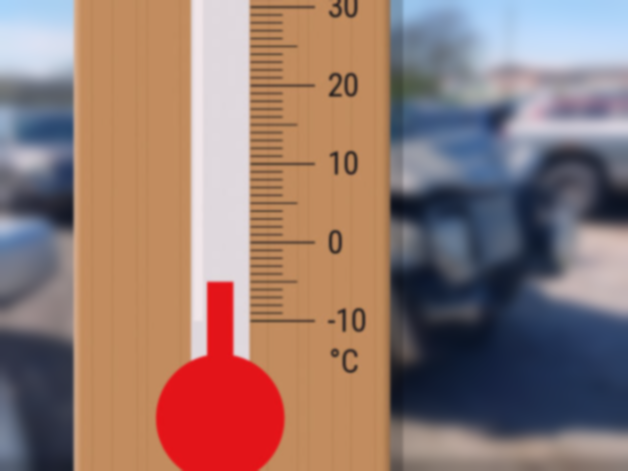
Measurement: -5 °C
